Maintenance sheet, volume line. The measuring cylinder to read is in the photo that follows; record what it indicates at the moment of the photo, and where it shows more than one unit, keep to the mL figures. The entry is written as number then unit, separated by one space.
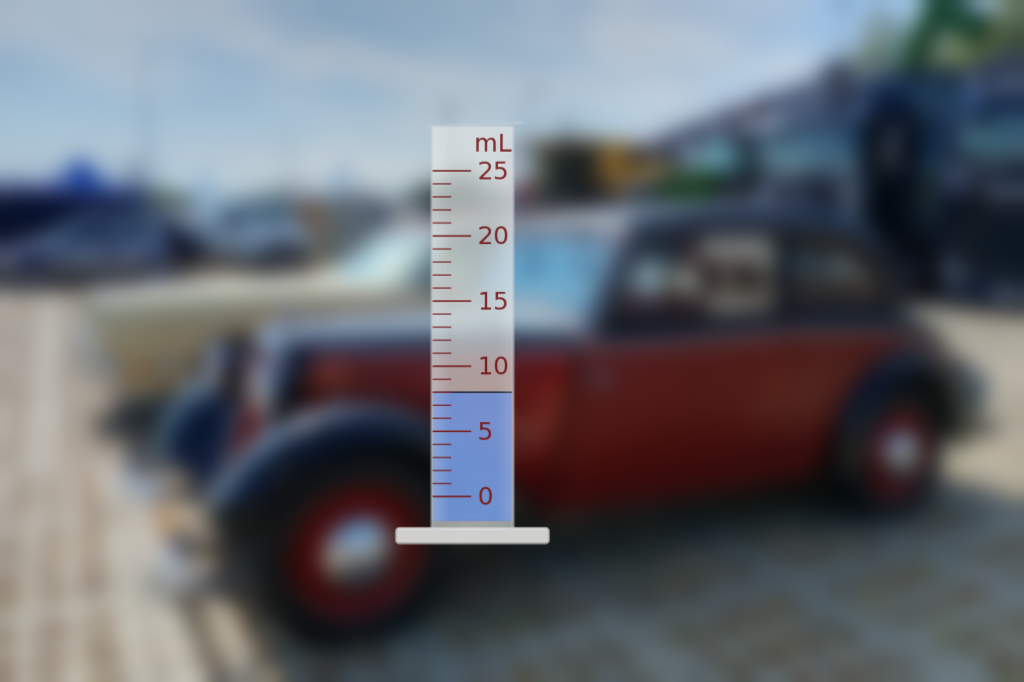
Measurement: 8 mL
